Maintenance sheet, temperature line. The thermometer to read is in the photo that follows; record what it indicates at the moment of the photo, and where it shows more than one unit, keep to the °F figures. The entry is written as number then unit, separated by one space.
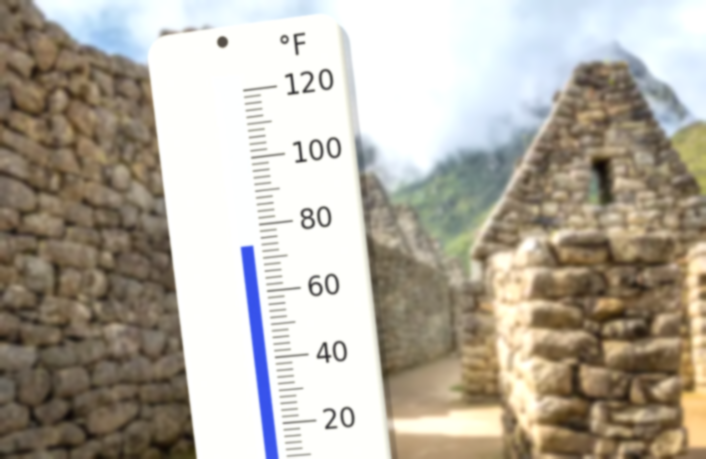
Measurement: 74 °F
